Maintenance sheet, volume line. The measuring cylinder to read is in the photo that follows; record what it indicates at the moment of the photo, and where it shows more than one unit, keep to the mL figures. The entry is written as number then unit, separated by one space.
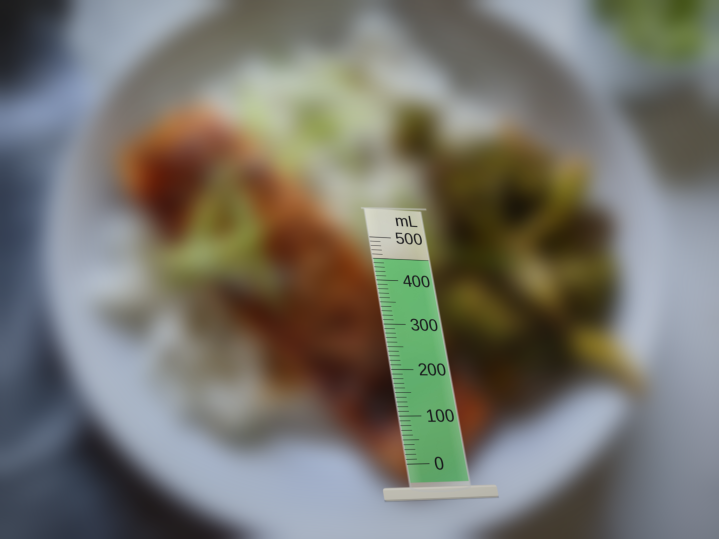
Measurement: 450 mL
